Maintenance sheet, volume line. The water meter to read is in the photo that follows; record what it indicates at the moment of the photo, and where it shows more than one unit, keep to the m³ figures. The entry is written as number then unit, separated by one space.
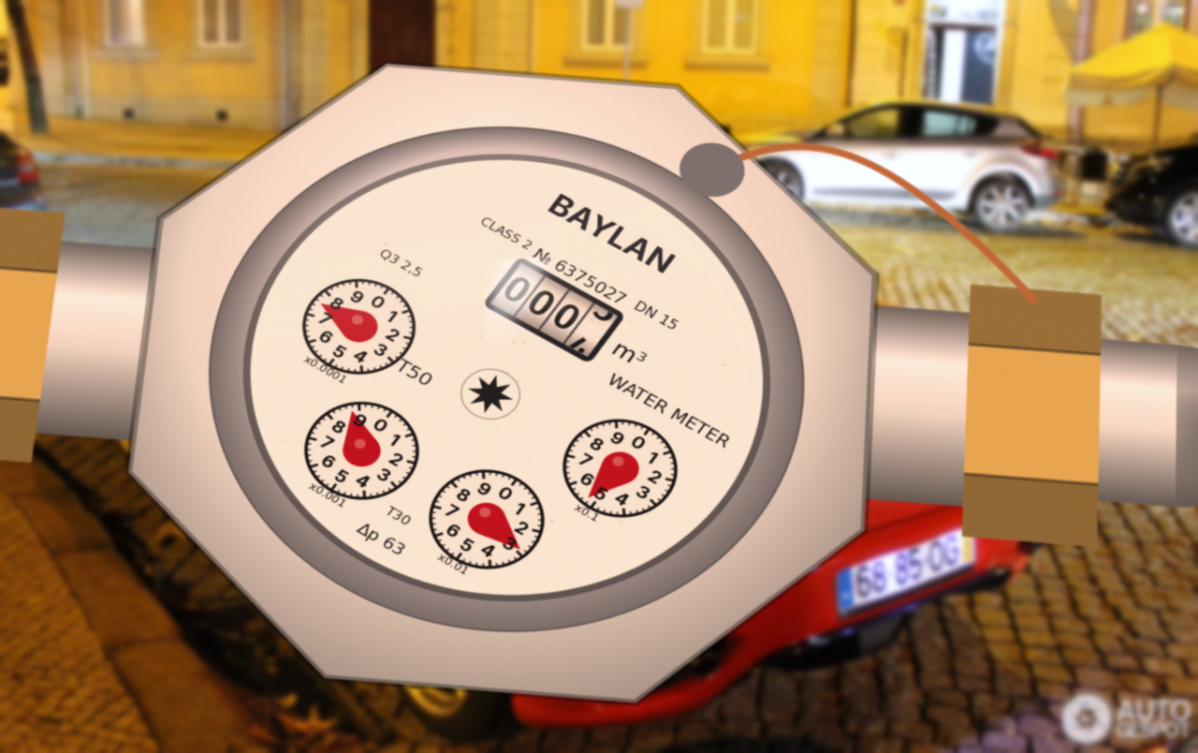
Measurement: 3.5287 m³
